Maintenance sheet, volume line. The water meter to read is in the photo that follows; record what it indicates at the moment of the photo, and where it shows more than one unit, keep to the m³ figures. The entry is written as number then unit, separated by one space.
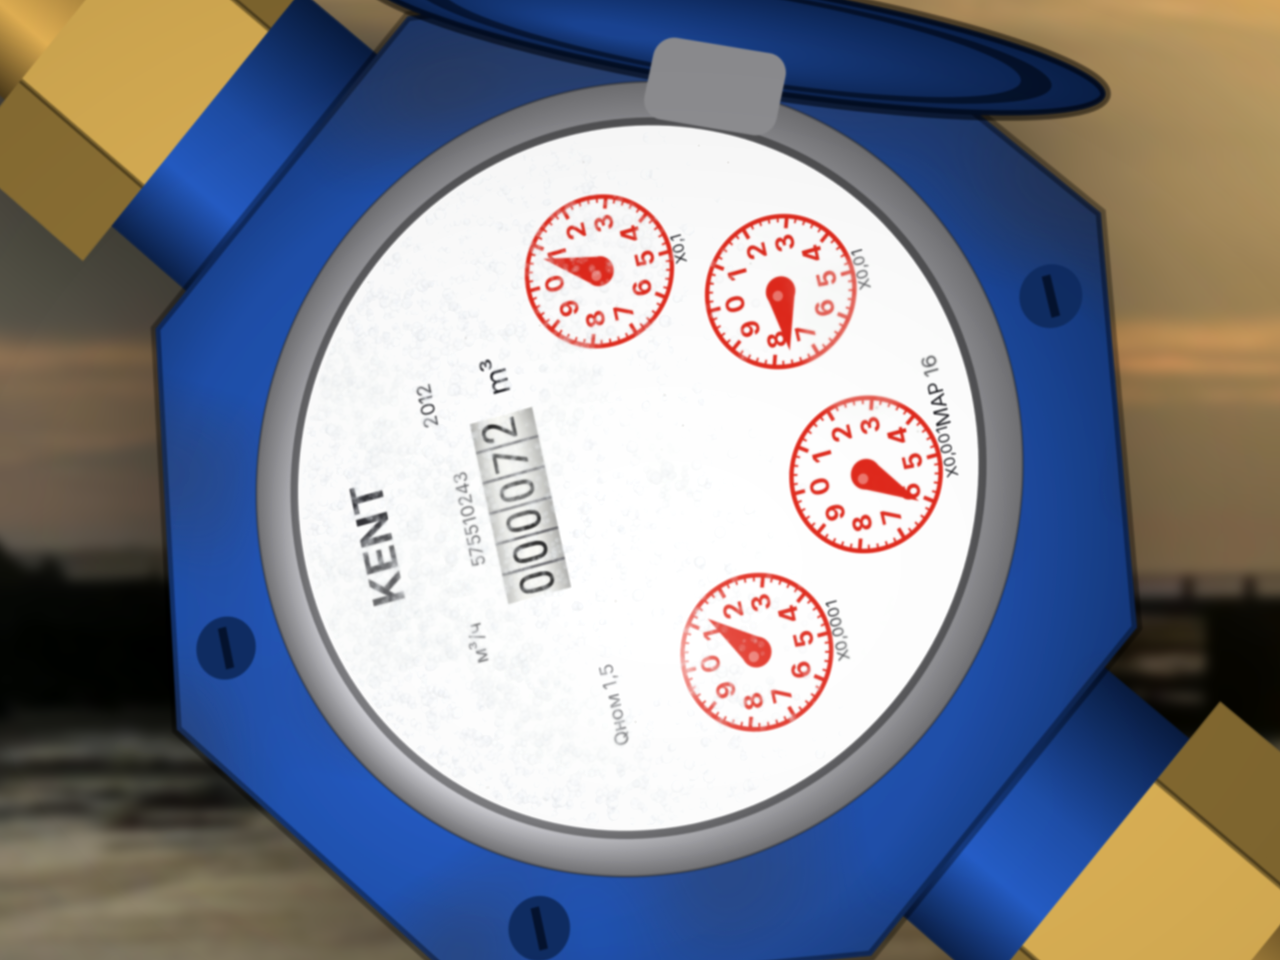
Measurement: 72.0761 m³
